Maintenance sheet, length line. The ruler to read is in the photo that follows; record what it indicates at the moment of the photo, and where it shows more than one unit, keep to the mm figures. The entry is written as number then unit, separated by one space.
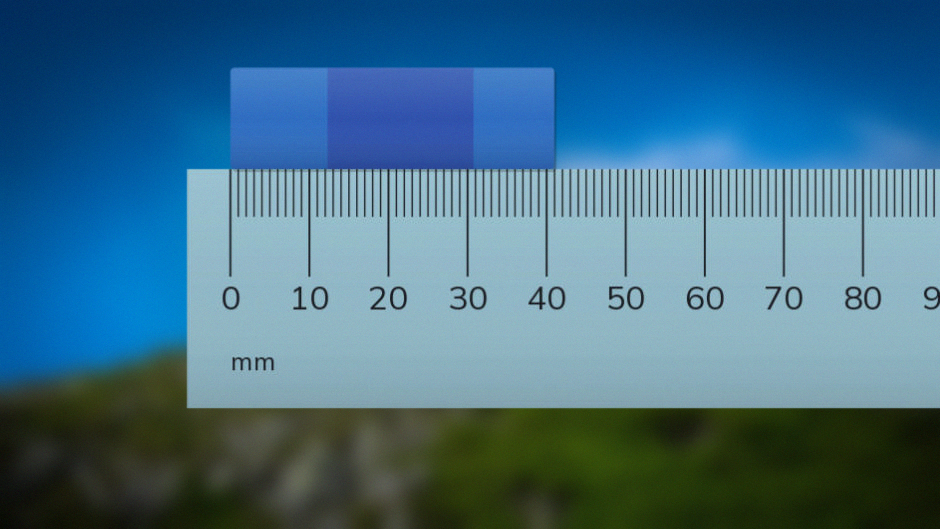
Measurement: 41 mm
